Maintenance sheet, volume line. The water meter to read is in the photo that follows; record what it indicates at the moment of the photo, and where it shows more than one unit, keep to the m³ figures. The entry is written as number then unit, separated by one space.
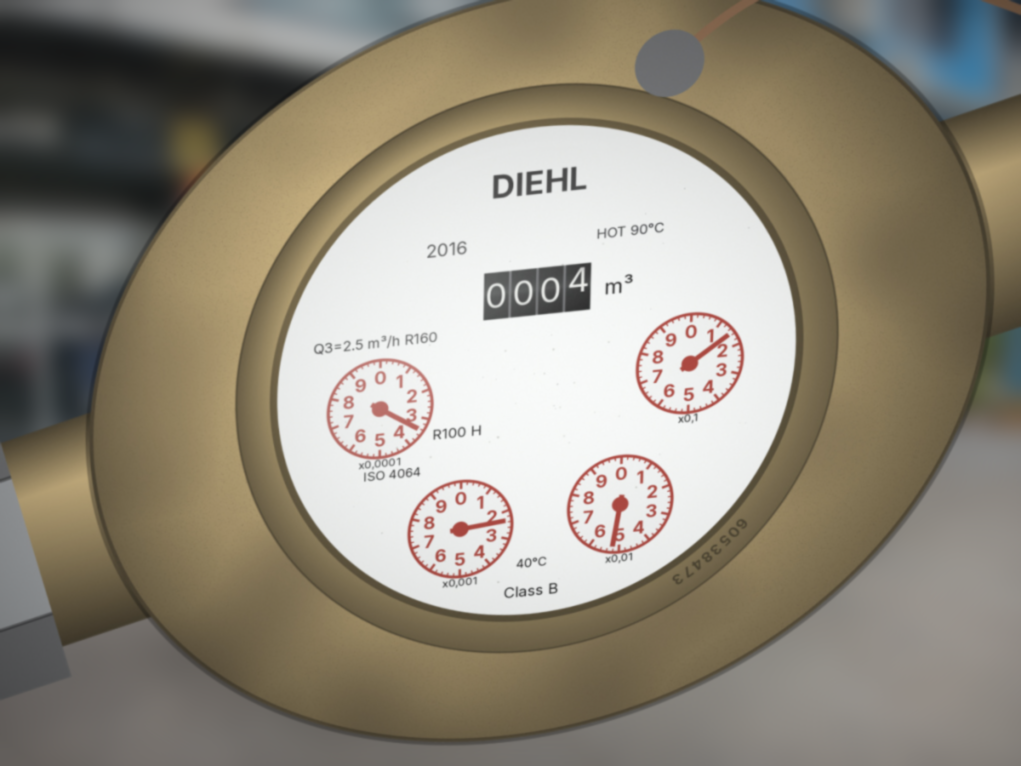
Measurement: 4.1523 m³
